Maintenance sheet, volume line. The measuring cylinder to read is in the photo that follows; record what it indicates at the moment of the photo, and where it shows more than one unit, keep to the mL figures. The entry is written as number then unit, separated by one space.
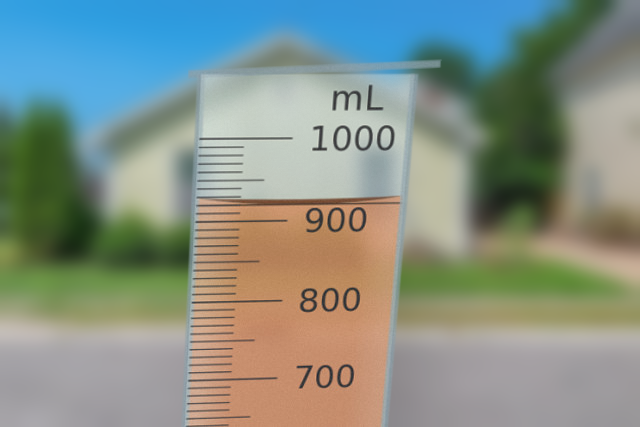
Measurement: 920 mL
